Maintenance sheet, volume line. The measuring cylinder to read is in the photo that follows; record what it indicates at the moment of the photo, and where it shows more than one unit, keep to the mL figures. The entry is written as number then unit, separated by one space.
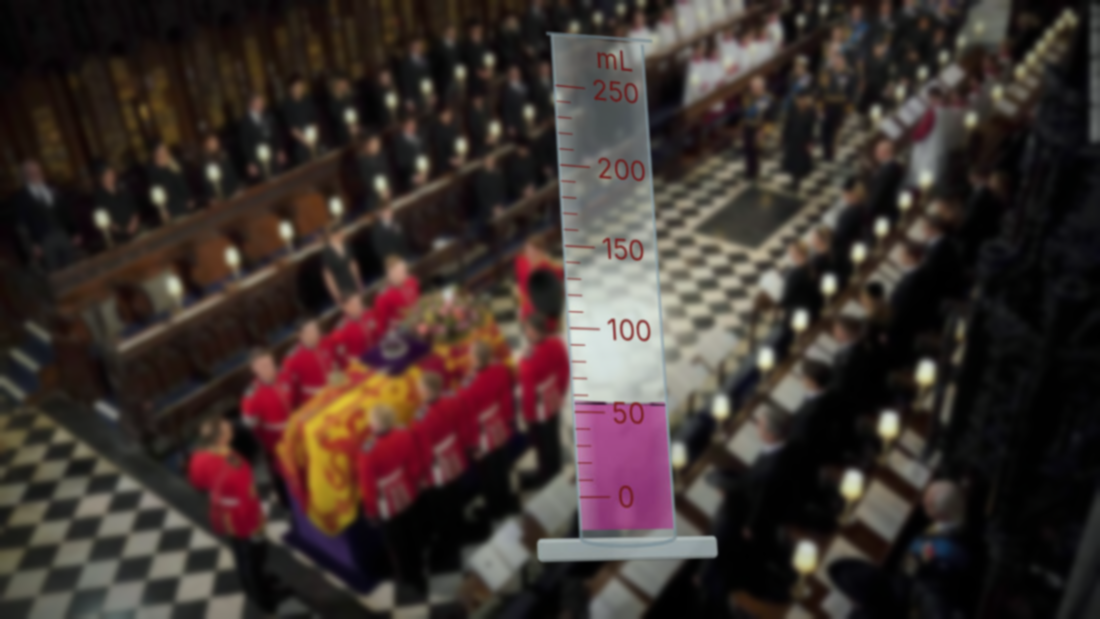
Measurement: 55 mL
